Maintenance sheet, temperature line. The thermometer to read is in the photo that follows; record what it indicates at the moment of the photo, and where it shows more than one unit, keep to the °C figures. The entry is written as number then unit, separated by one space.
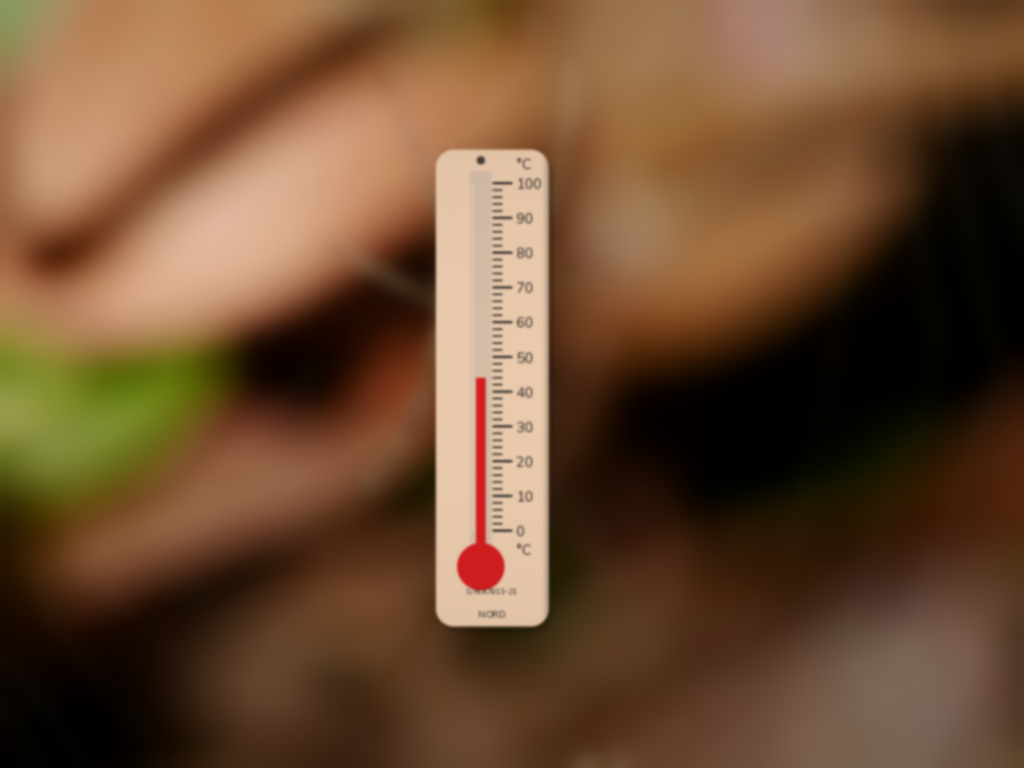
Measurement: 44 °C
